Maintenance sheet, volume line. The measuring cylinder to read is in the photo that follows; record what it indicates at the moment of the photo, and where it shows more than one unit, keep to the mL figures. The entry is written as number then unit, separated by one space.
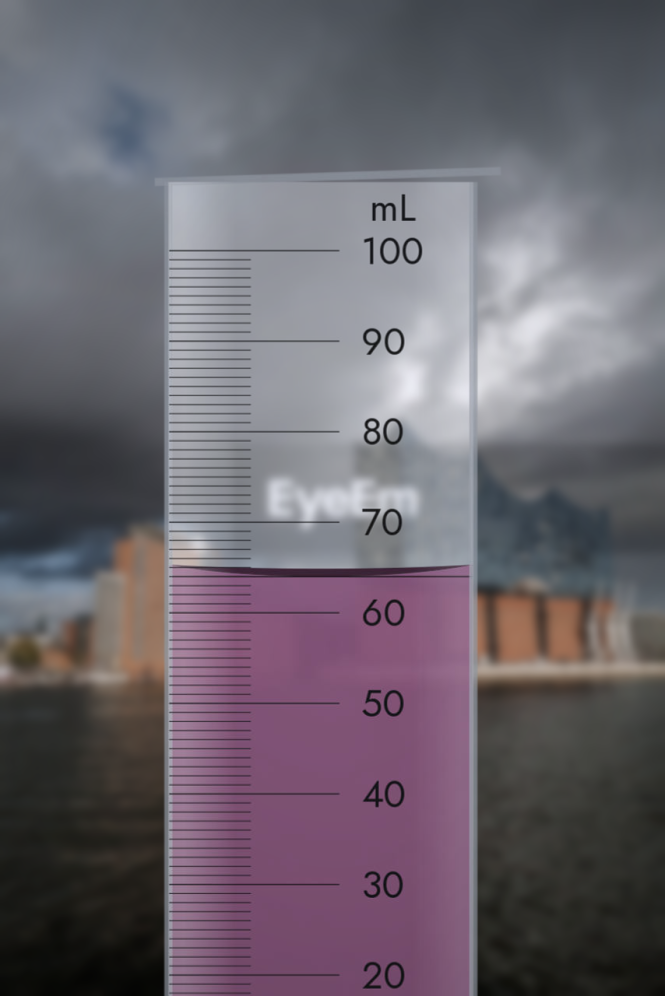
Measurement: 64 mL
